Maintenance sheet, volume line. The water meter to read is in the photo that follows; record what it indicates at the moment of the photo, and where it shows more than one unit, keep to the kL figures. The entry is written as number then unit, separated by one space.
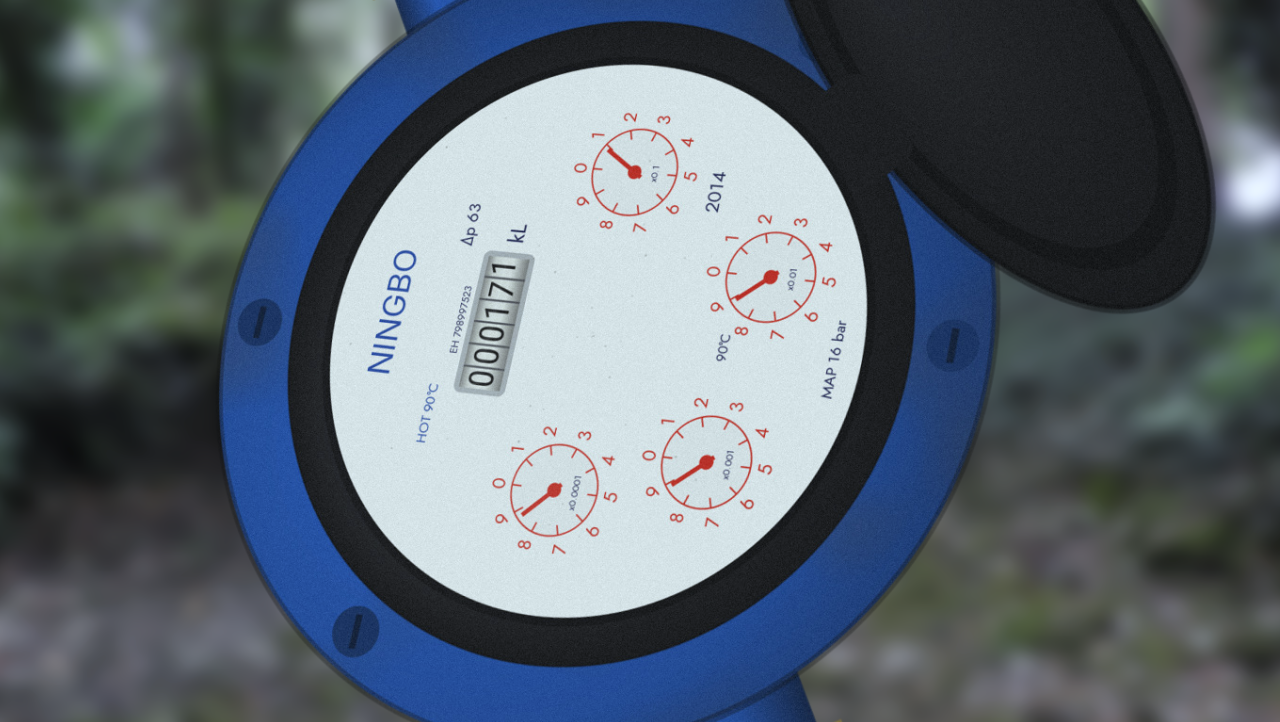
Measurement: 171.0888 kL
